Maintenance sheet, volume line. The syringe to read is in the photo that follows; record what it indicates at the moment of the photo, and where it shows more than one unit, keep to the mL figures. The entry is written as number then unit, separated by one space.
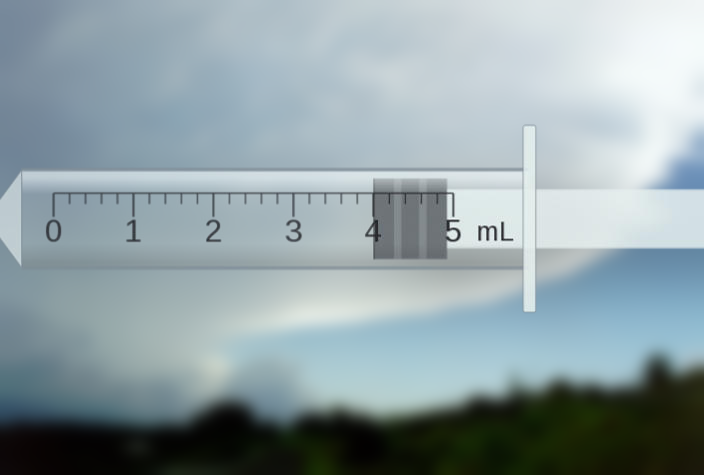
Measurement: 4 mL
